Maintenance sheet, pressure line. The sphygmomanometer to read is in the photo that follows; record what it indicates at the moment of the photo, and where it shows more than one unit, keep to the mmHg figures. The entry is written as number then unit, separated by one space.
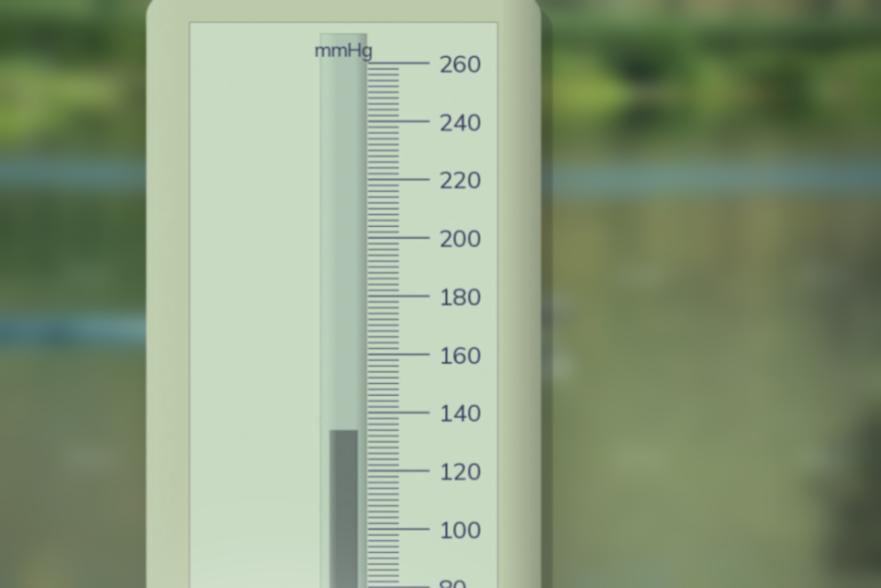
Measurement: 134 mmHg
